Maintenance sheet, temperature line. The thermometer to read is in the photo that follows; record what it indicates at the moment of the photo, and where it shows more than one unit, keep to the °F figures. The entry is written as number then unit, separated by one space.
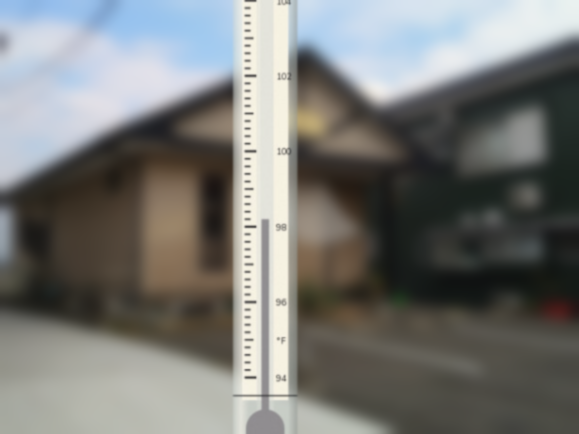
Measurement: 98.2 °F
